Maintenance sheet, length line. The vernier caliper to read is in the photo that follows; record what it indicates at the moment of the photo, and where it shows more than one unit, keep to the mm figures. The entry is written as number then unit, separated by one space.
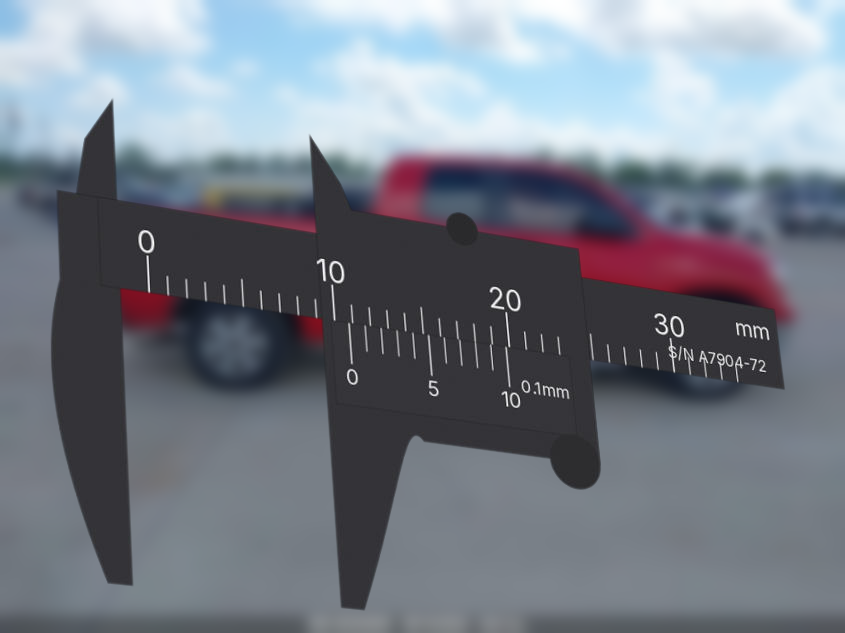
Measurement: 10.8 mm
